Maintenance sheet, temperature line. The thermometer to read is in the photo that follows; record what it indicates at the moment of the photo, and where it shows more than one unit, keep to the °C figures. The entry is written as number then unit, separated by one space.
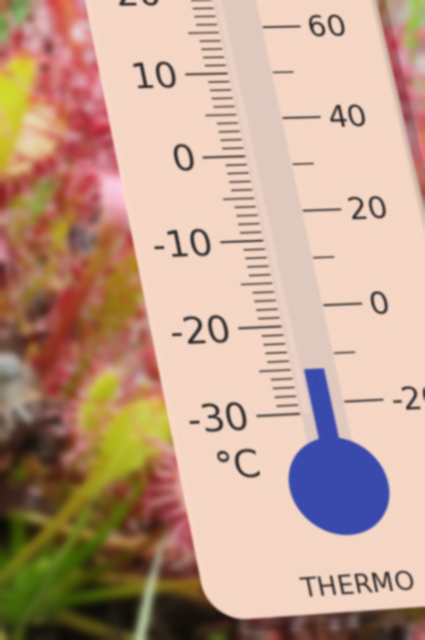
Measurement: -25 °C
